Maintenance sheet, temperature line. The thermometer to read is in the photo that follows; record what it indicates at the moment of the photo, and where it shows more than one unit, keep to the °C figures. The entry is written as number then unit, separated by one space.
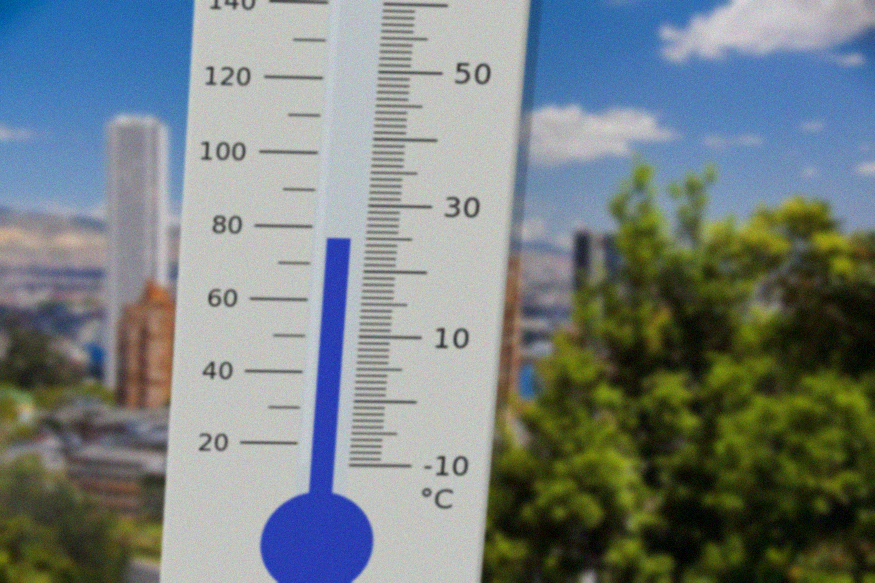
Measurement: 25 °C
